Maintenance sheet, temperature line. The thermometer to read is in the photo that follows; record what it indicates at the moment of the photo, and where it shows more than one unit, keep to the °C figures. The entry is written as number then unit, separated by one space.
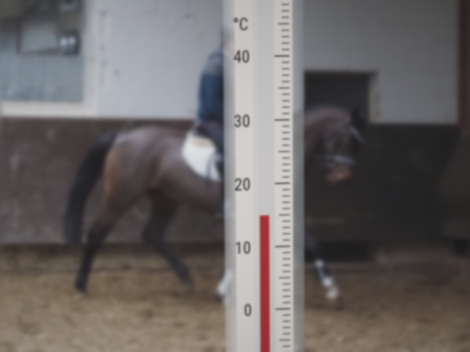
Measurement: 15 °C
